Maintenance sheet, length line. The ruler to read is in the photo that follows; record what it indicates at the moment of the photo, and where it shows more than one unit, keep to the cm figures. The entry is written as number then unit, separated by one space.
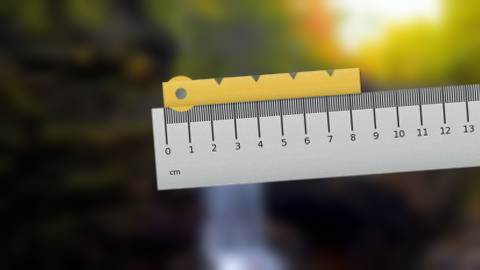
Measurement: 8.5 cm
